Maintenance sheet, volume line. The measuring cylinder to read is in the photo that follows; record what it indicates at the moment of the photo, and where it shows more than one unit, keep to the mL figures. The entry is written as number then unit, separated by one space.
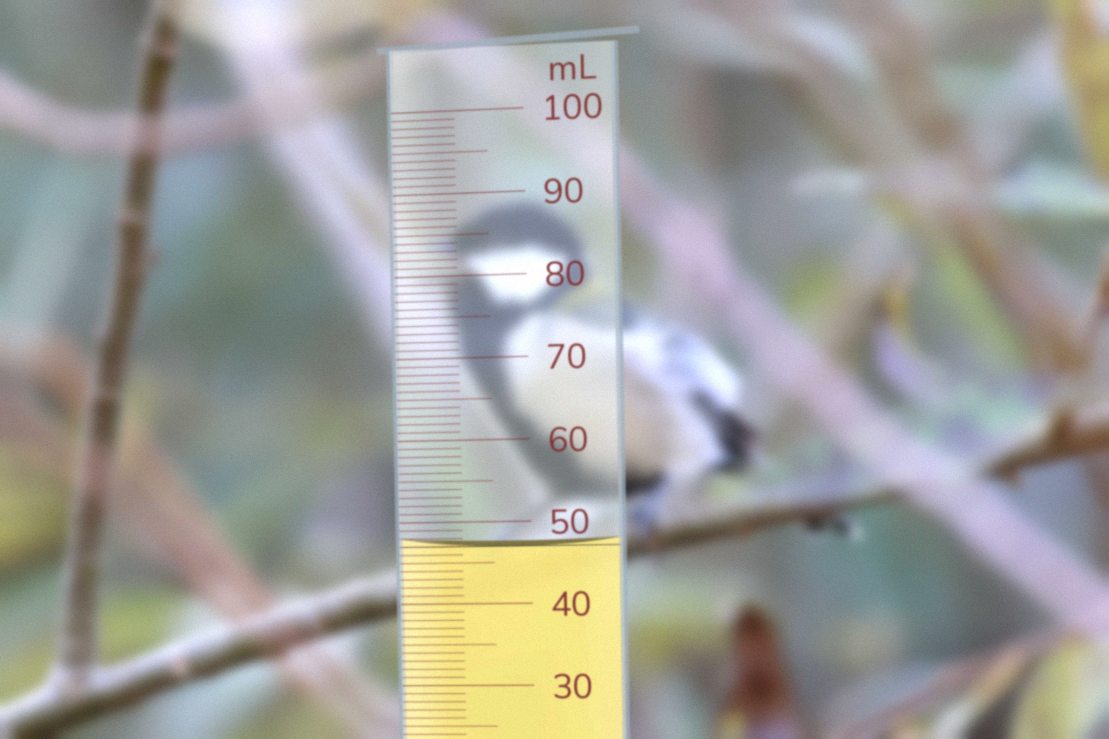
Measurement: 47 mL
